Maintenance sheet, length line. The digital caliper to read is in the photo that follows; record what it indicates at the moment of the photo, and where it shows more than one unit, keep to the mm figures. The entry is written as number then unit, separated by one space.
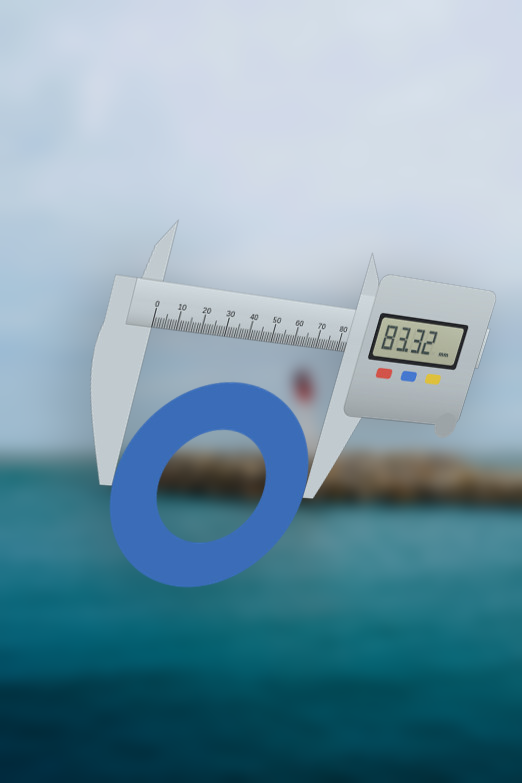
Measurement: 83.32 mm
